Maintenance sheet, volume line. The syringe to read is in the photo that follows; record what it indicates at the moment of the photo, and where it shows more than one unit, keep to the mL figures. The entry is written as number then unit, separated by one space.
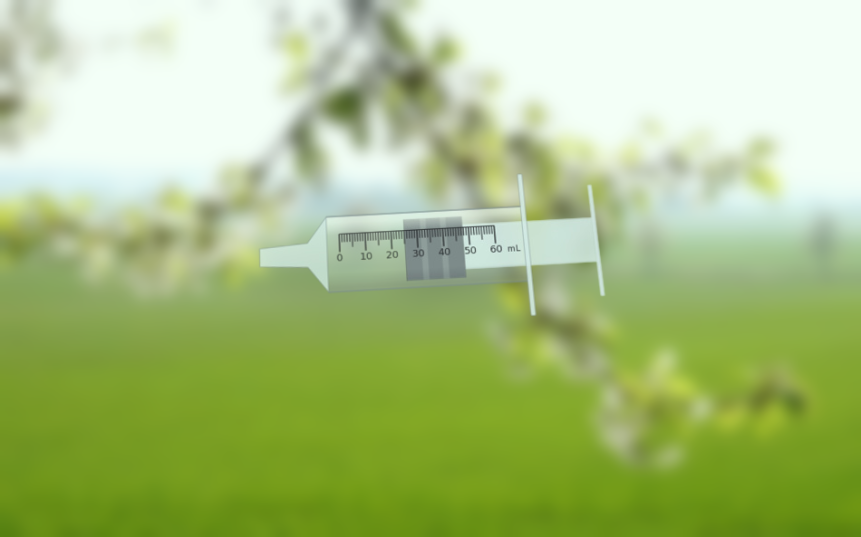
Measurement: 25 mL
